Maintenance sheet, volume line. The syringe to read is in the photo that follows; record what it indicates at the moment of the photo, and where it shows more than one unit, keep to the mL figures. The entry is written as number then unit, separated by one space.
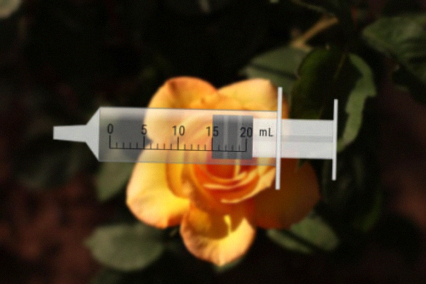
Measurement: 15 mL
